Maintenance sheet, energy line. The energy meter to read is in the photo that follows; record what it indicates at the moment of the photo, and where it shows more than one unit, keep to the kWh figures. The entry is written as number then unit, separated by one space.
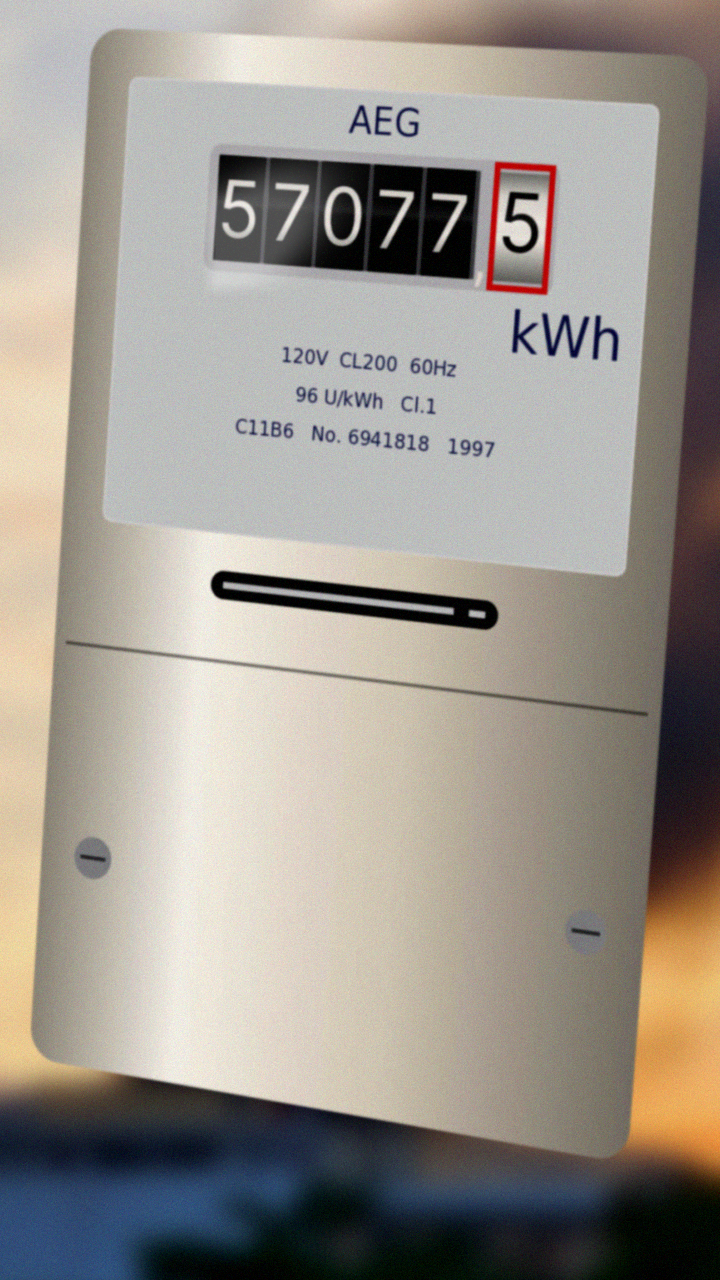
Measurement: 57077.5 kWh
